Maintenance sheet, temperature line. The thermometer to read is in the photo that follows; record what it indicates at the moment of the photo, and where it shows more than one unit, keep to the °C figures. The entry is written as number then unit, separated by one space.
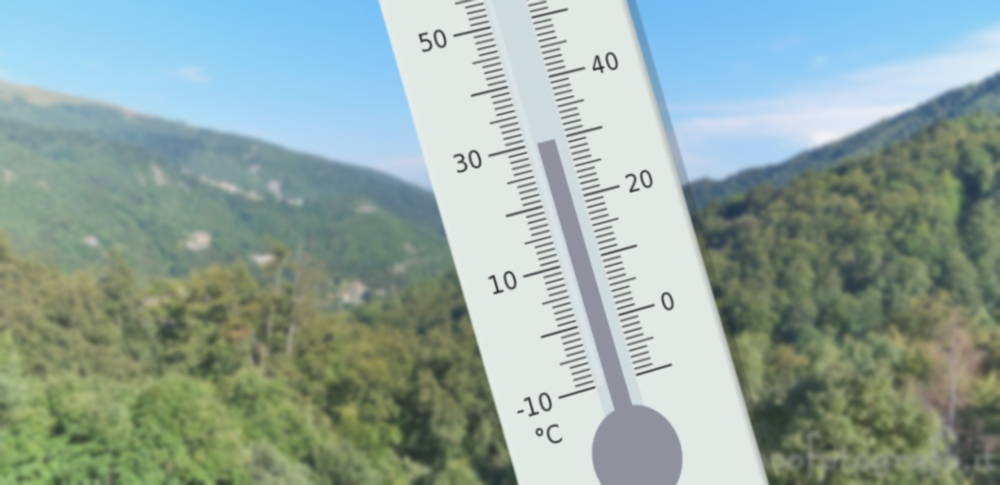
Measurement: 30 °C
